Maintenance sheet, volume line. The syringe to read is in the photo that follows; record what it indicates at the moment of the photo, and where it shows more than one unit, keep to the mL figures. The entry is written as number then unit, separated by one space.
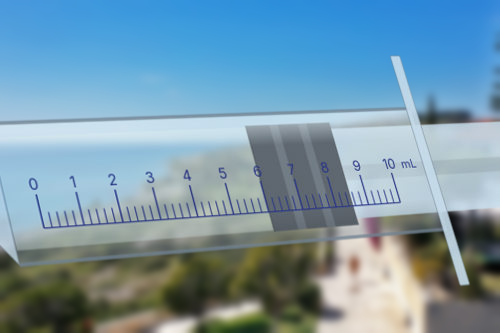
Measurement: 6 mL
